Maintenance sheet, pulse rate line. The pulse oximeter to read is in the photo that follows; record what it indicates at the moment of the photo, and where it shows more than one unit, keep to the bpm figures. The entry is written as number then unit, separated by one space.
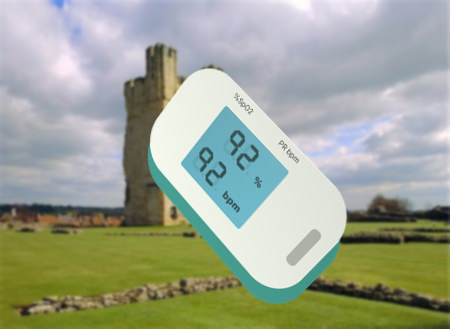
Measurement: 92 bpm
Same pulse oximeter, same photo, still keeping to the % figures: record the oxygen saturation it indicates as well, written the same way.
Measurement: 92 %
